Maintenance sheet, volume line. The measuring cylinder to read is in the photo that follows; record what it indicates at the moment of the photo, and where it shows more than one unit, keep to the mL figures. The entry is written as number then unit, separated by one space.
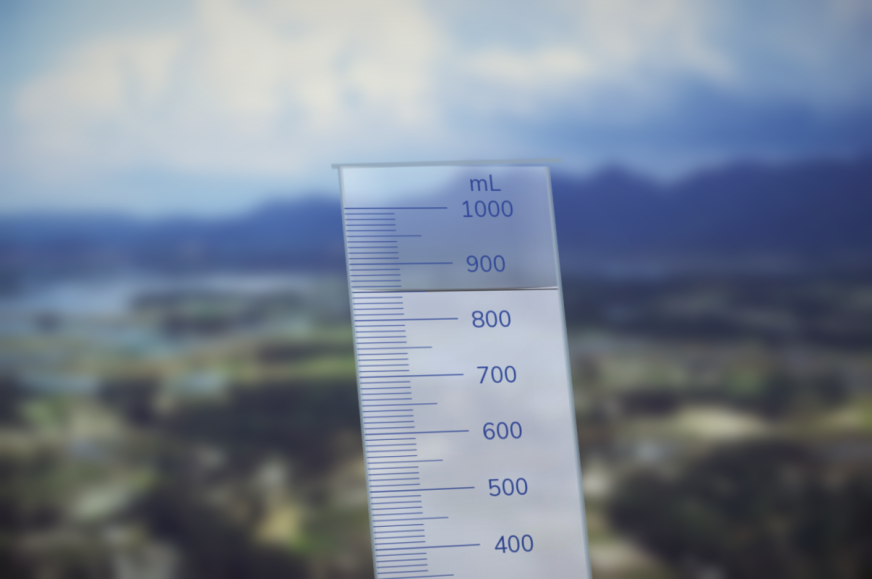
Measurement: 850 mL
